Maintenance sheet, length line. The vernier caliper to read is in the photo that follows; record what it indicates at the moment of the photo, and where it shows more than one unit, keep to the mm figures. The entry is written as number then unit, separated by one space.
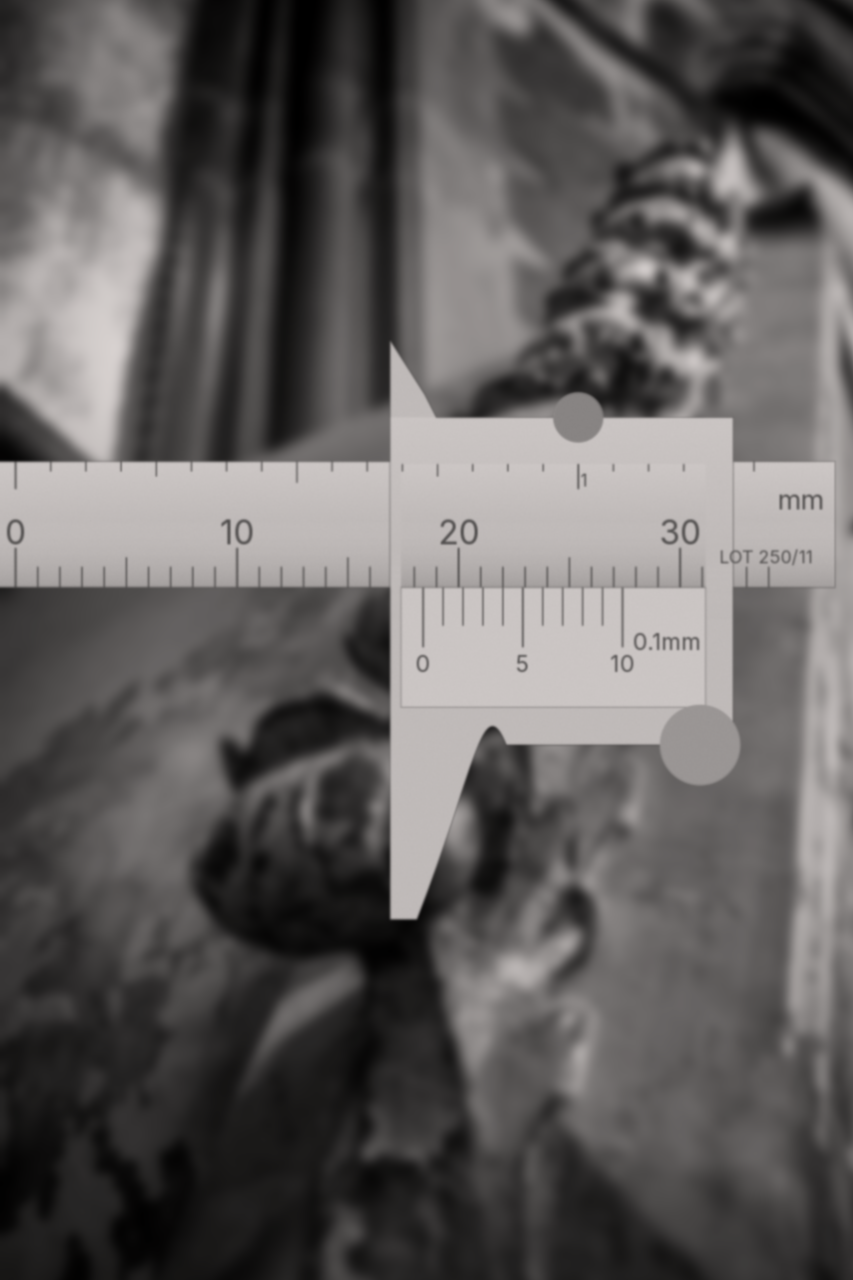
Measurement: 18.4 mm
